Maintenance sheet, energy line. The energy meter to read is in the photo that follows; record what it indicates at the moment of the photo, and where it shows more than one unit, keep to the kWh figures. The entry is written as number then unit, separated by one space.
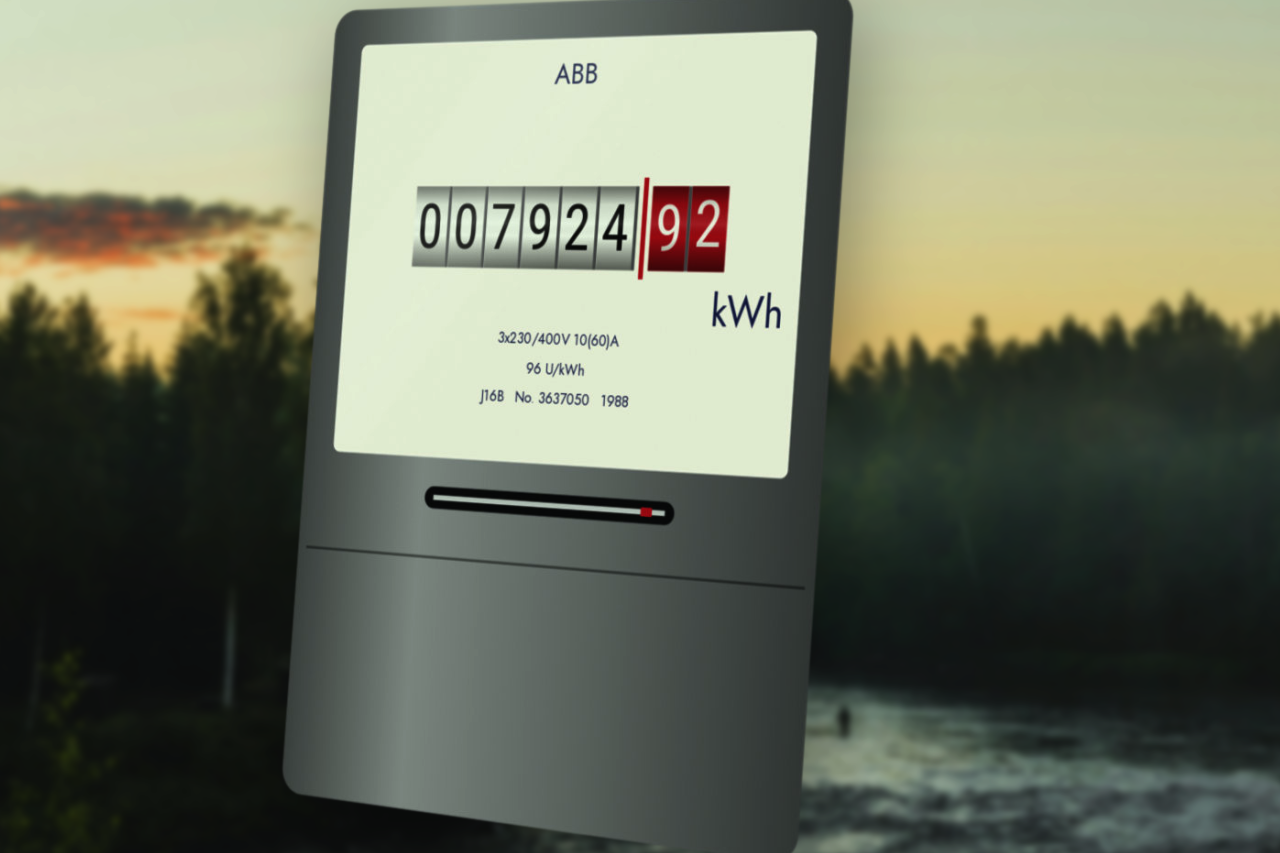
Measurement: 7924.92 kWh
